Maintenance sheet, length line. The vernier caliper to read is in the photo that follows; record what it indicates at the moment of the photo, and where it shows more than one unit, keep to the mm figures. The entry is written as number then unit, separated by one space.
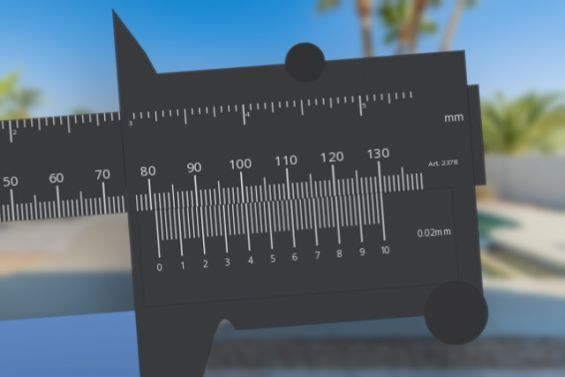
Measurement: 81.0 mm
